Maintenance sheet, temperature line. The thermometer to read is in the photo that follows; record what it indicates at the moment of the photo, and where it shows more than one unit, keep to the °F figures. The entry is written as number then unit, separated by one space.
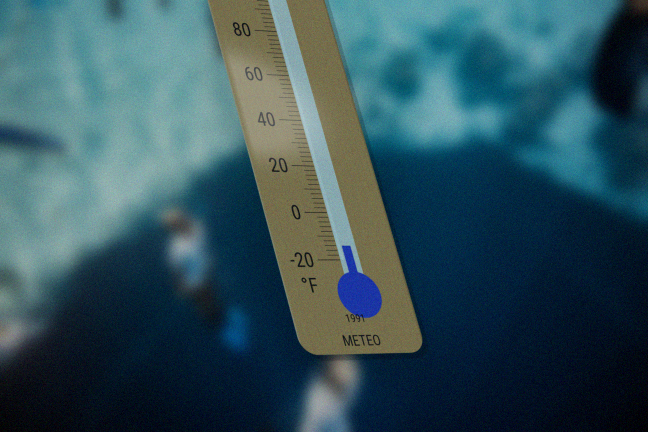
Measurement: -14 °F
